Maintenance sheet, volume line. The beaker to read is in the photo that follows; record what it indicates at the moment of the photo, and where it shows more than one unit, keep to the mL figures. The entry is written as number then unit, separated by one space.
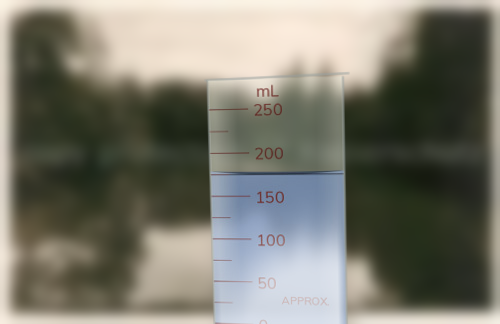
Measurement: 175 mL
